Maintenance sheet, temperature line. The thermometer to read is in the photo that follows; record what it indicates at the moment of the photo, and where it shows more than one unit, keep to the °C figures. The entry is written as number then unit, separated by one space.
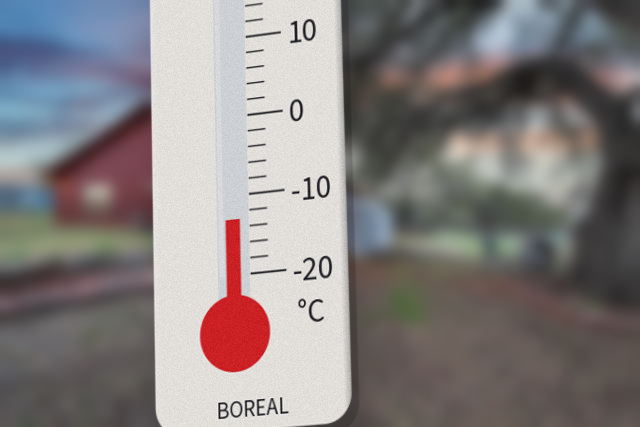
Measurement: -13 °C
